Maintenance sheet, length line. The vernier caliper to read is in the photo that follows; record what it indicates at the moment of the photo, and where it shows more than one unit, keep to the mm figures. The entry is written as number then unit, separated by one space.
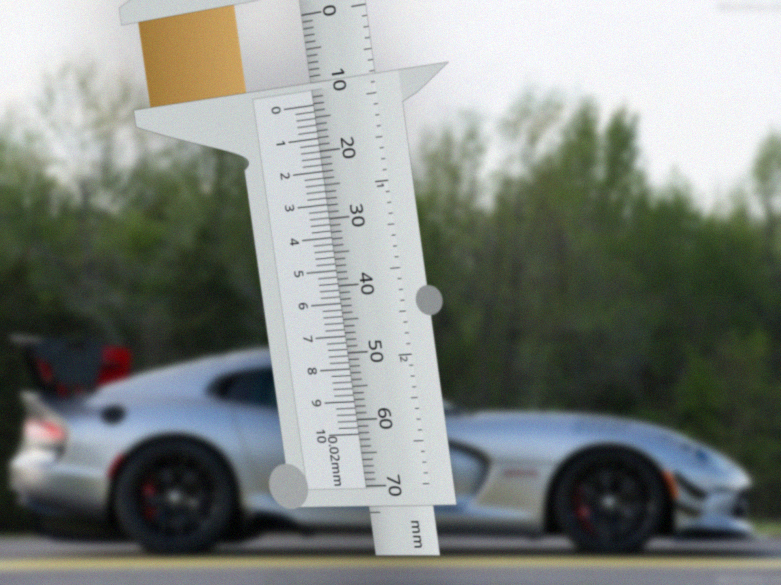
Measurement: 13.2 mm
